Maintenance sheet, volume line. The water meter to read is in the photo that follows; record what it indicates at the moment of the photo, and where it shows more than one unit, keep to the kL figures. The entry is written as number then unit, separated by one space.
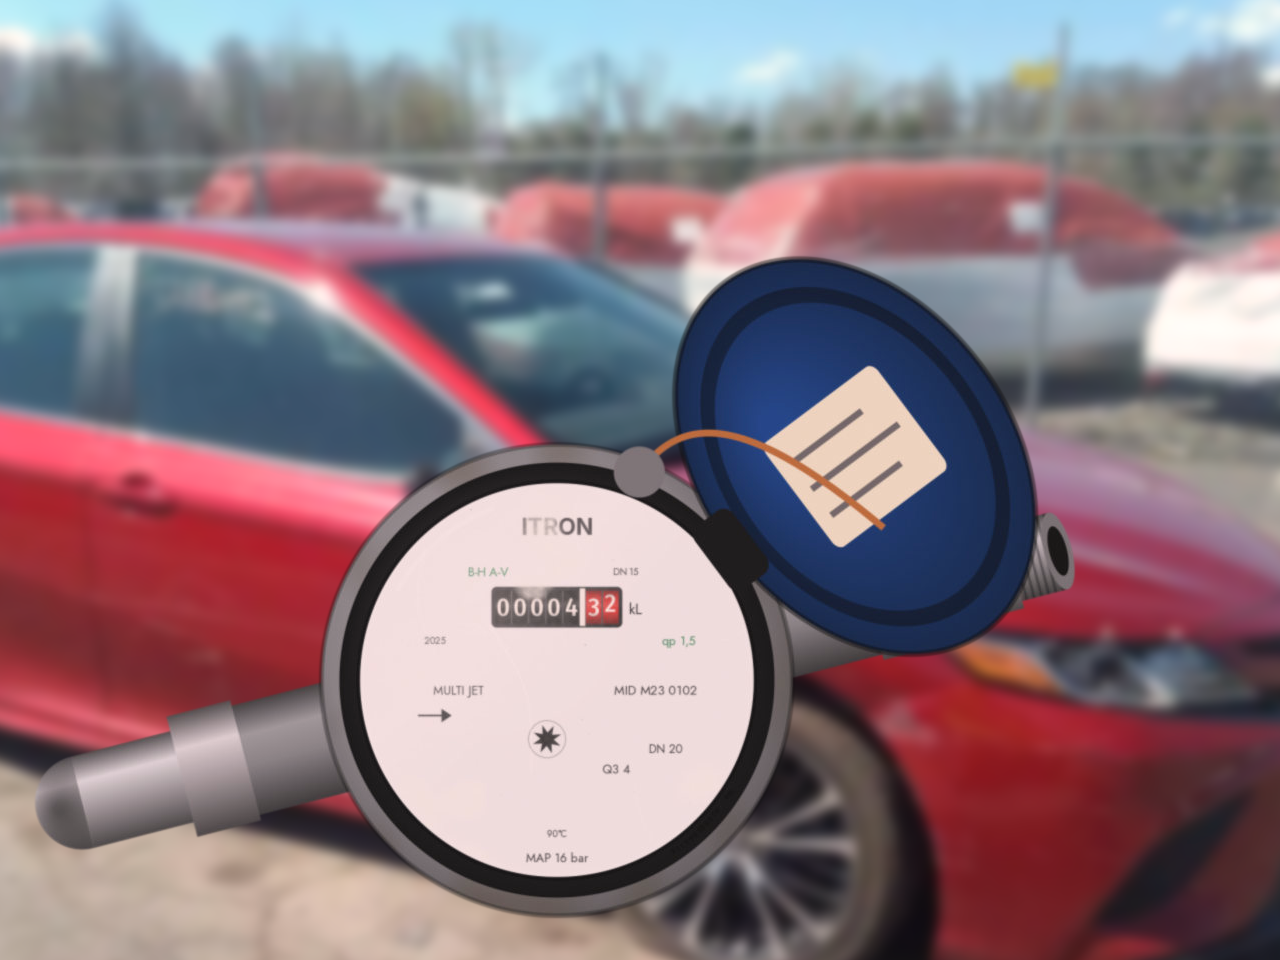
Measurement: 4.32 kL
